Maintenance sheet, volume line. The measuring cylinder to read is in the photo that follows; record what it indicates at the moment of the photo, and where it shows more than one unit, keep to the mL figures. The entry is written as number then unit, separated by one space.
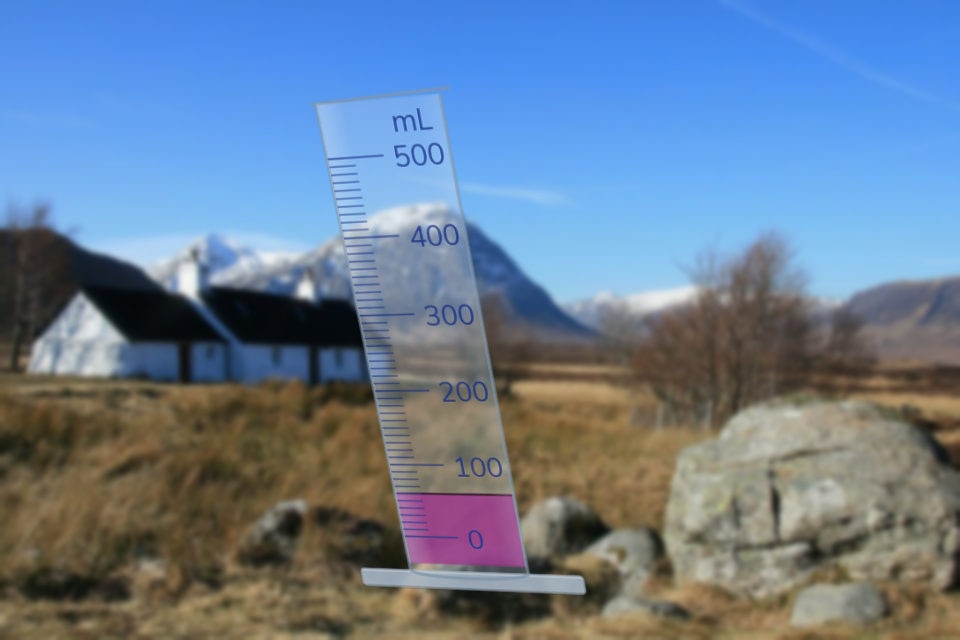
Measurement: 60 mL
